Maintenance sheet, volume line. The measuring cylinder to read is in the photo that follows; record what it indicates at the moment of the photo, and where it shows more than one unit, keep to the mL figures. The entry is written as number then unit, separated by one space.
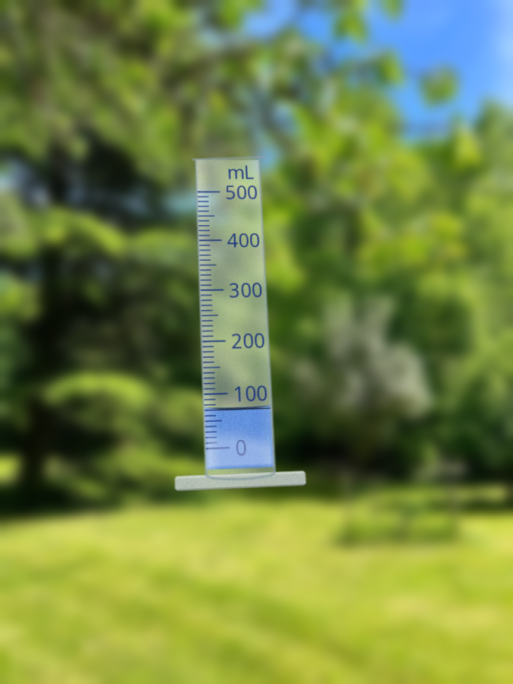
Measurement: 70 mL
